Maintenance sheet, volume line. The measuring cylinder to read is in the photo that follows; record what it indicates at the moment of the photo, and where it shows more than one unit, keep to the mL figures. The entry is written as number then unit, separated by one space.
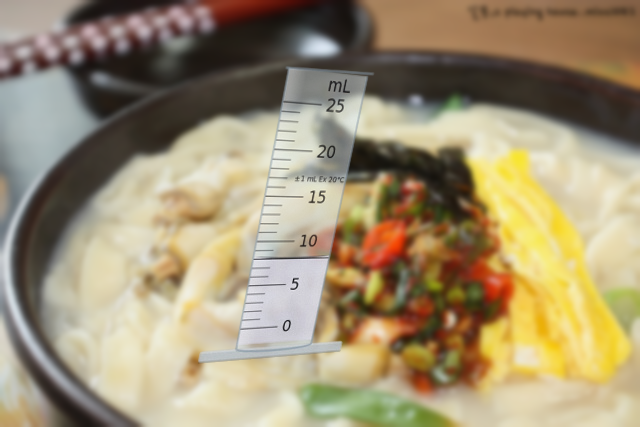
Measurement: 8 mL
